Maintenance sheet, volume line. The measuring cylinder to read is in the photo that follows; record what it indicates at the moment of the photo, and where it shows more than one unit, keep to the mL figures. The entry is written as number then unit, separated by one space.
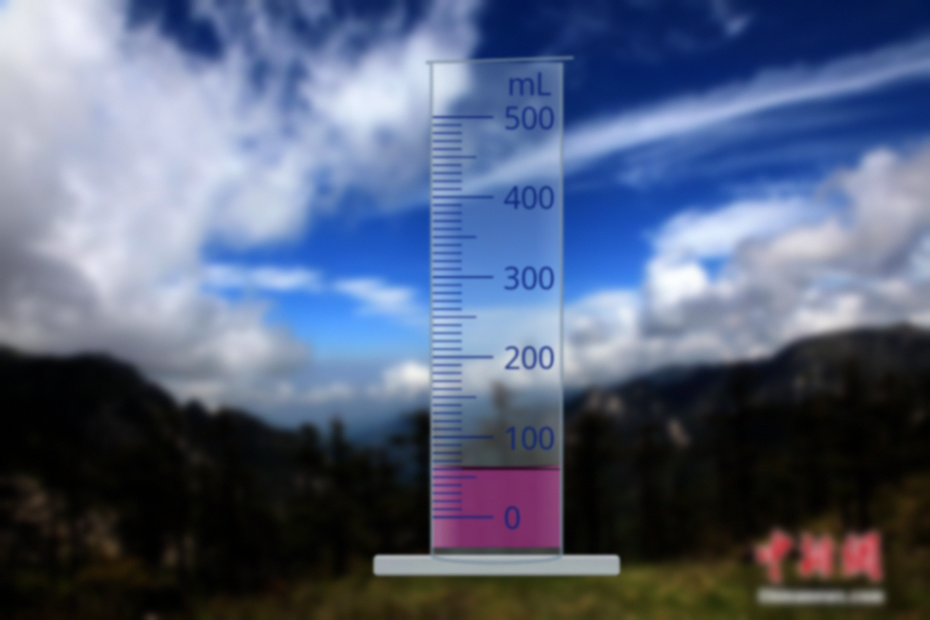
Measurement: 60 mL
